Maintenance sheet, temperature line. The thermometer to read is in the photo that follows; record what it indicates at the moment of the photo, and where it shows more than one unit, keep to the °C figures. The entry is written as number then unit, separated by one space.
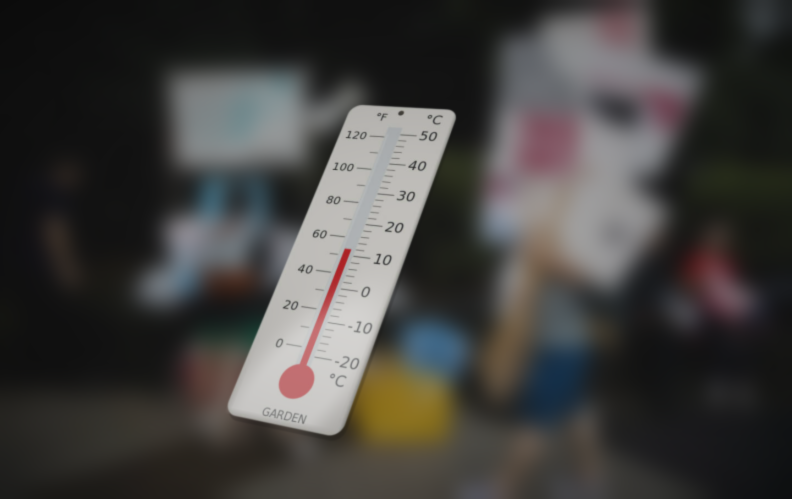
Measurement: 12 °C
